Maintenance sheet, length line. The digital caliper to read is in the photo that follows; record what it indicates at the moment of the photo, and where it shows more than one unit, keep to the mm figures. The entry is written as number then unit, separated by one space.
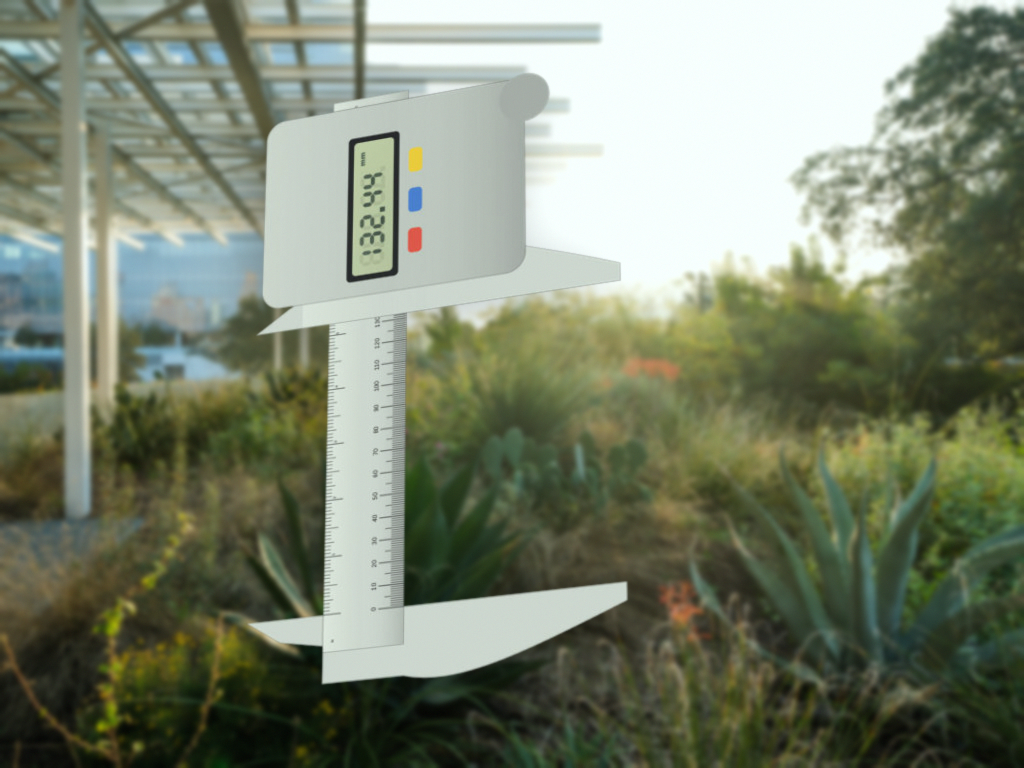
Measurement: 132.44 mm
